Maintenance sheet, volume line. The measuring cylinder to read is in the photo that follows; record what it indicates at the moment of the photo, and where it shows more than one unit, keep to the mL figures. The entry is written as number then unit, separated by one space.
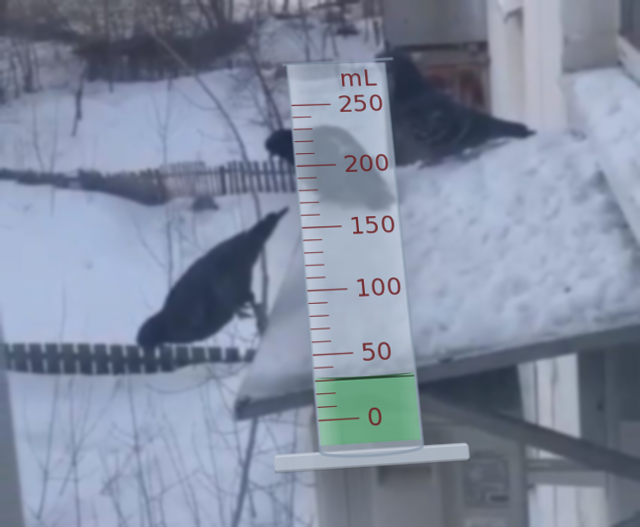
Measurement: 30 mL
